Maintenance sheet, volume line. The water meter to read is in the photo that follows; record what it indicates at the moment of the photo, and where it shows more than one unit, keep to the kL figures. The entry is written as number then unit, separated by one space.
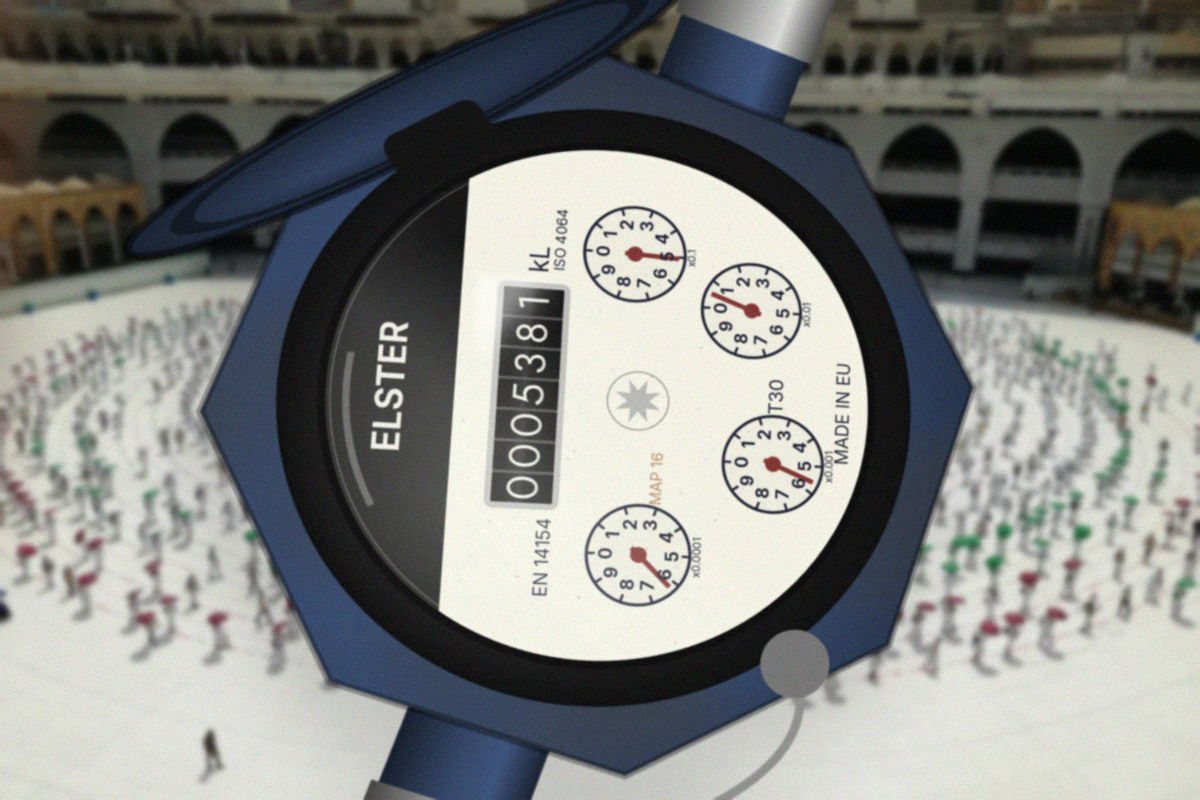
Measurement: 5381.5056 kL
